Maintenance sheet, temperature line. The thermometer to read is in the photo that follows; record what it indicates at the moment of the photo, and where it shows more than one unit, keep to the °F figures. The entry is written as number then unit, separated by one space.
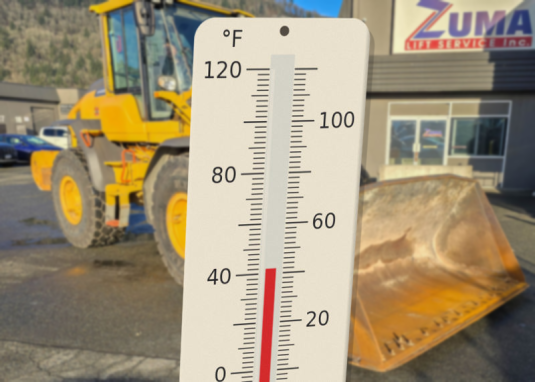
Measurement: 42 °F
